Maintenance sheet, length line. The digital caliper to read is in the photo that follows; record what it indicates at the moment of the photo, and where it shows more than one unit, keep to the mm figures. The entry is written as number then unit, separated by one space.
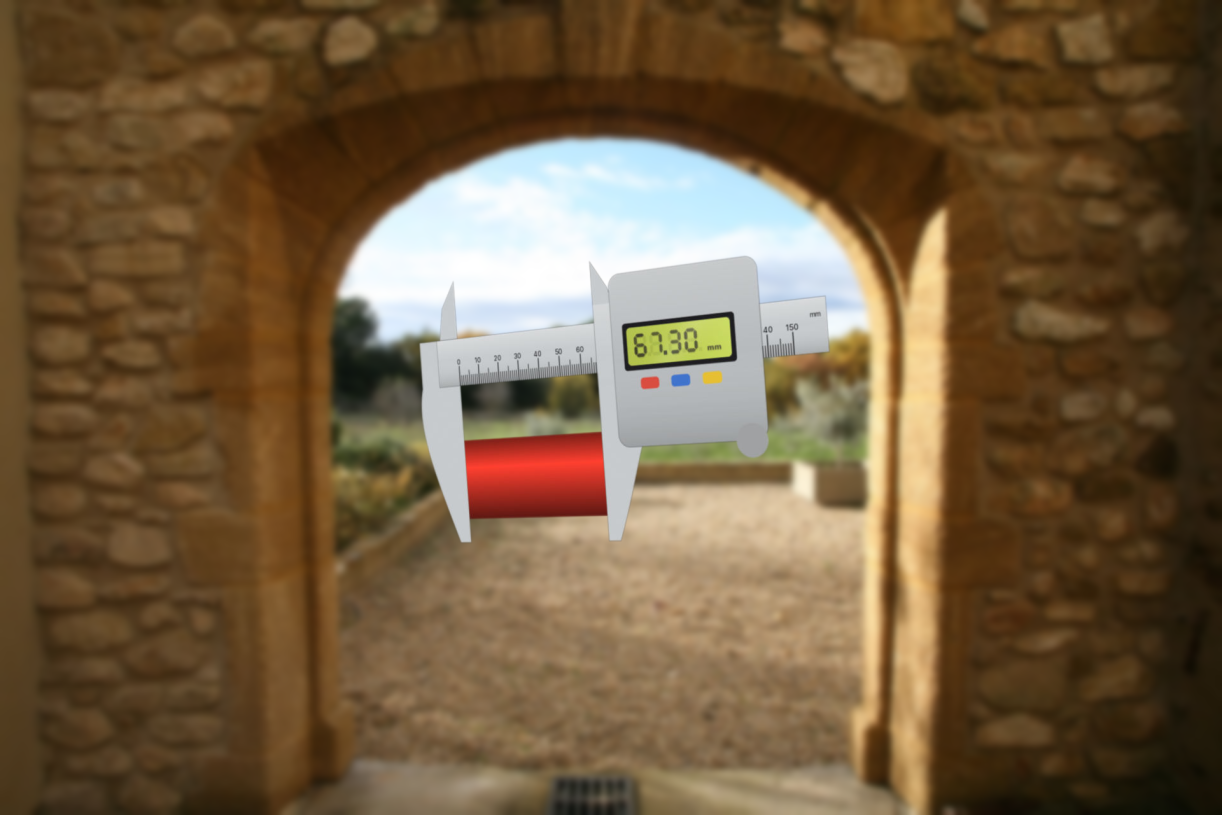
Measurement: 67.30 mm
